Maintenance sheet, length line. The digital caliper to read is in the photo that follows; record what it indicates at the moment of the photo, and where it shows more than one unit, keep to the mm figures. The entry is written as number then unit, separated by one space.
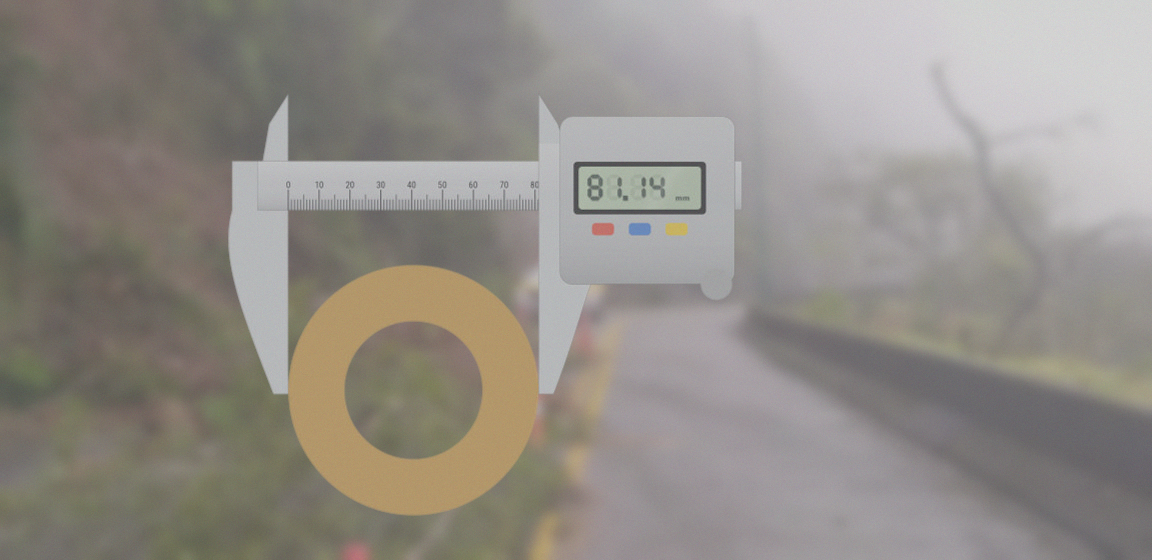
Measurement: 81.14 mm
